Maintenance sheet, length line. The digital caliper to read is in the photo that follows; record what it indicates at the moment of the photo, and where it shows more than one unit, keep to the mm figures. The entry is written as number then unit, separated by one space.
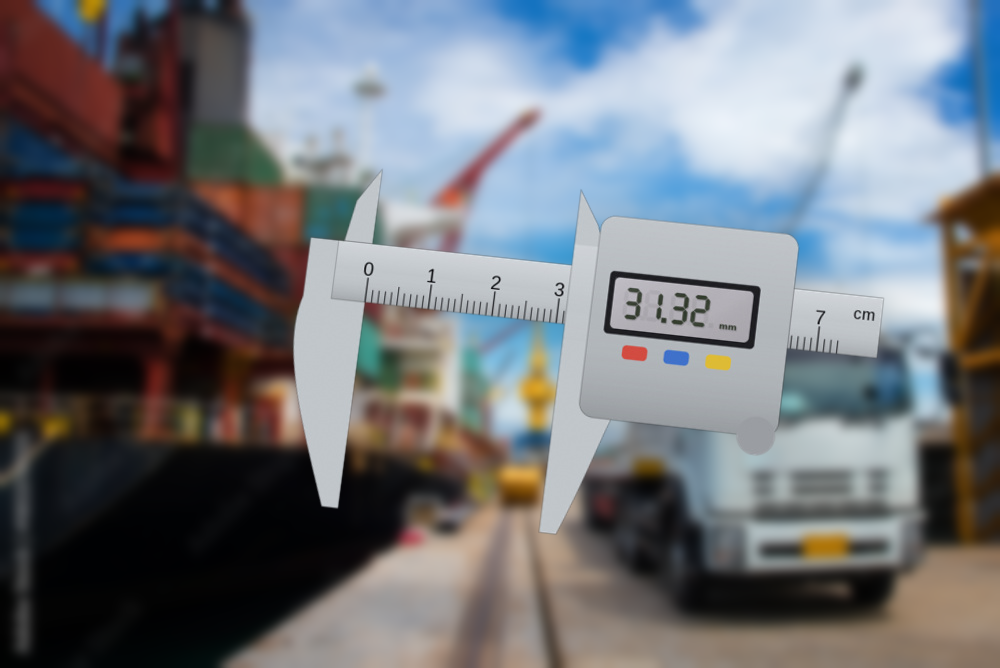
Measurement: 31.32 mm
